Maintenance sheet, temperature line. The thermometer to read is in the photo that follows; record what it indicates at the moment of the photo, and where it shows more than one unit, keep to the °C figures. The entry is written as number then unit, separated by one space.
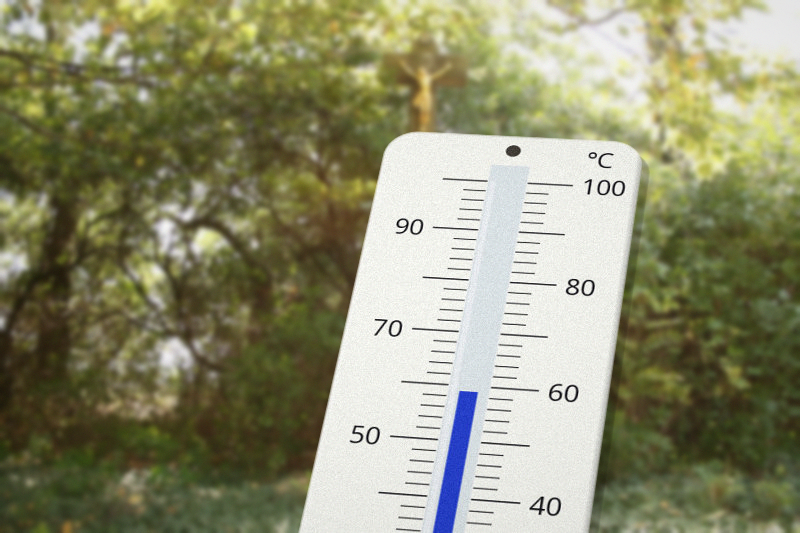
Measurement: 59 °C
